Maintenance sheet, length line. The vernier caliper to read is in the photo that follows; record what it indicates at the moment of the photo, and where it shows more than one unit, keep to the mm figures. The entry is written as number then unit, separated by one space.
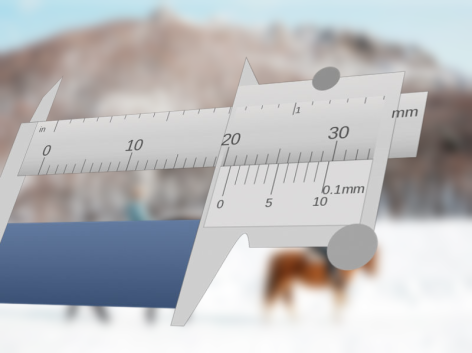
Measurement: 20.7 mm
